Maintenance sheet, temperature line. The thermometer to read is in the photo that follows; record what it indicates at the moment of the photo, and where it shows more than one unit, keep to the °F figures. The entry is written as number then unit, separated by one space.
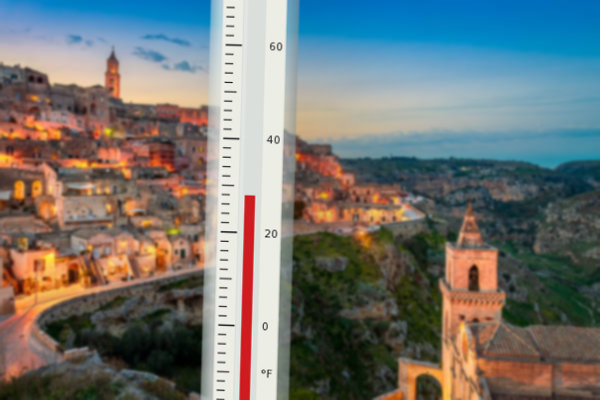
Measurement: 28 °F
